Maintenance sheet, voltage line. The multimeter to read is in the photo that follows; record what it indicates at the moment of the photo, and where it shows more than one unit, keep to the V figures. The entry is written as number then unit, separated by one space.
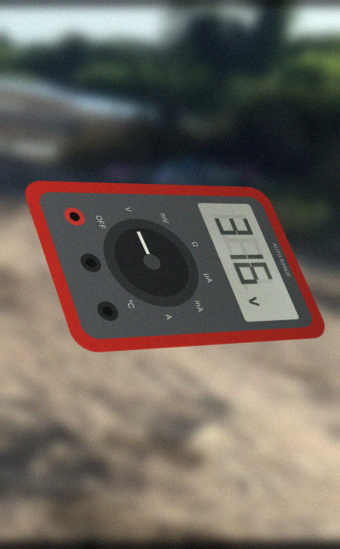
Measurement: 316 V
